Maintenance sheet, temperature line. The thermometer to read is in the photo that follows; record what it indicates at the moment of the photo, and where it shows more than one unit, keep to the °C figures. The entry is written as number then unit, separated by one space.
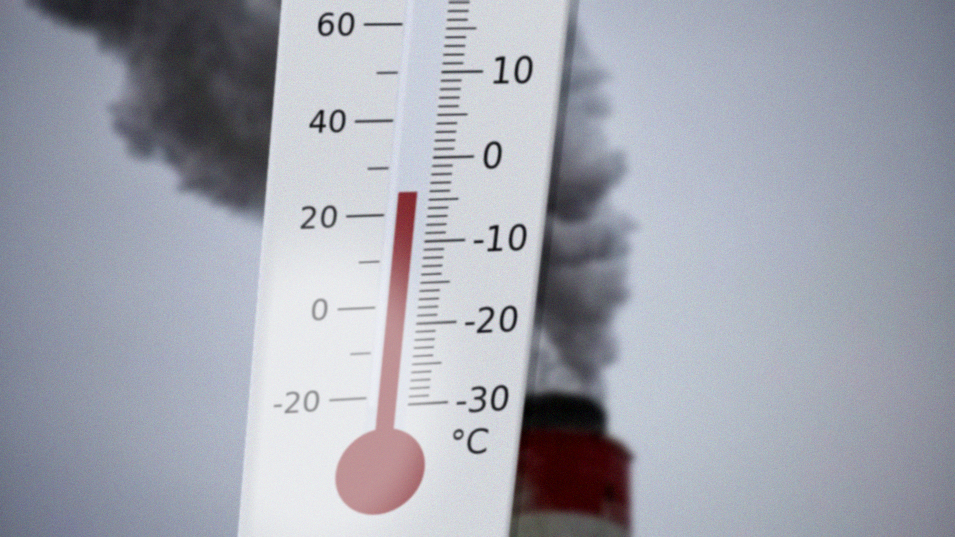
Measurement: -4 °C
